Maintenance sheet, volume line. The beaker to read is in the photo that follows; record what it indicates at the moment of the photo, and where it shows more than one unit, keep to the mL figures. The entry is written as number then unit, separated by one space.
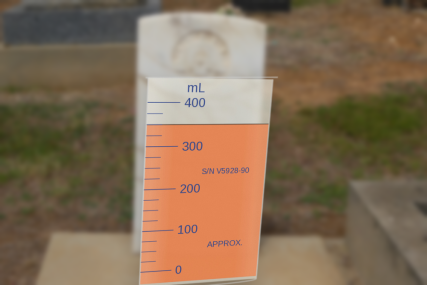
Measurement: 350 mL
